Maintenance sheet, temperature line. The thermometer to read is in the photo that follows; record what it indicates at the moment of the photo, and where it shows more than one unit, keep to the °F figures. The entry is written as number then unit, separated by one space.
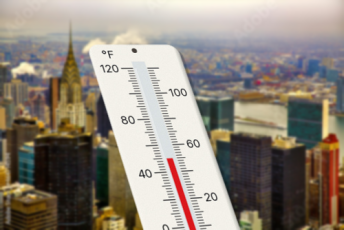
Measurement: 50 °F
